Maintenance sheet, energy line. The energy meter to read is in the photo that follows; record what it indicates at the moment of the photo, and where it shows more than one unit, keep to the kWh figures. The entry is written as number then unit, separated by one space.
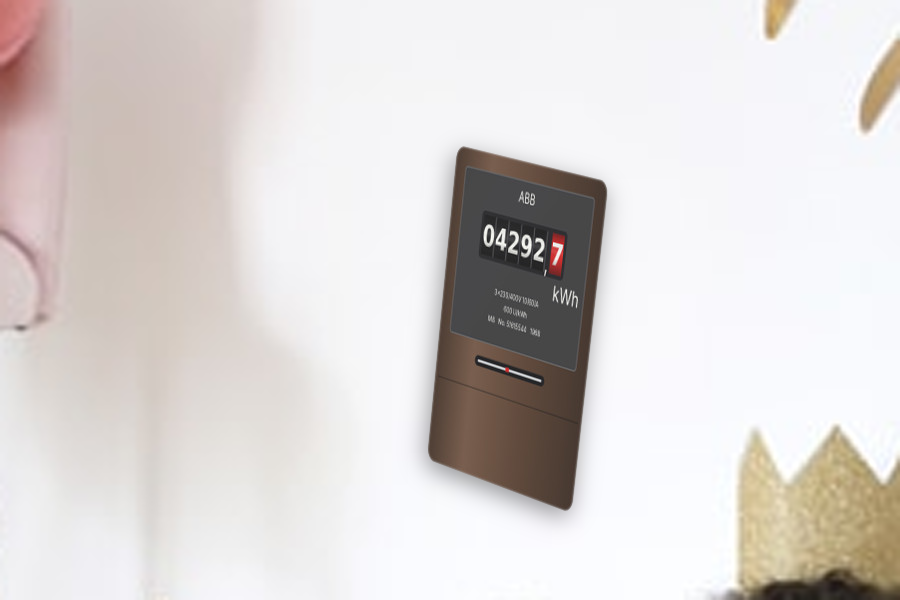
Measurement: 4292.7 kWh
